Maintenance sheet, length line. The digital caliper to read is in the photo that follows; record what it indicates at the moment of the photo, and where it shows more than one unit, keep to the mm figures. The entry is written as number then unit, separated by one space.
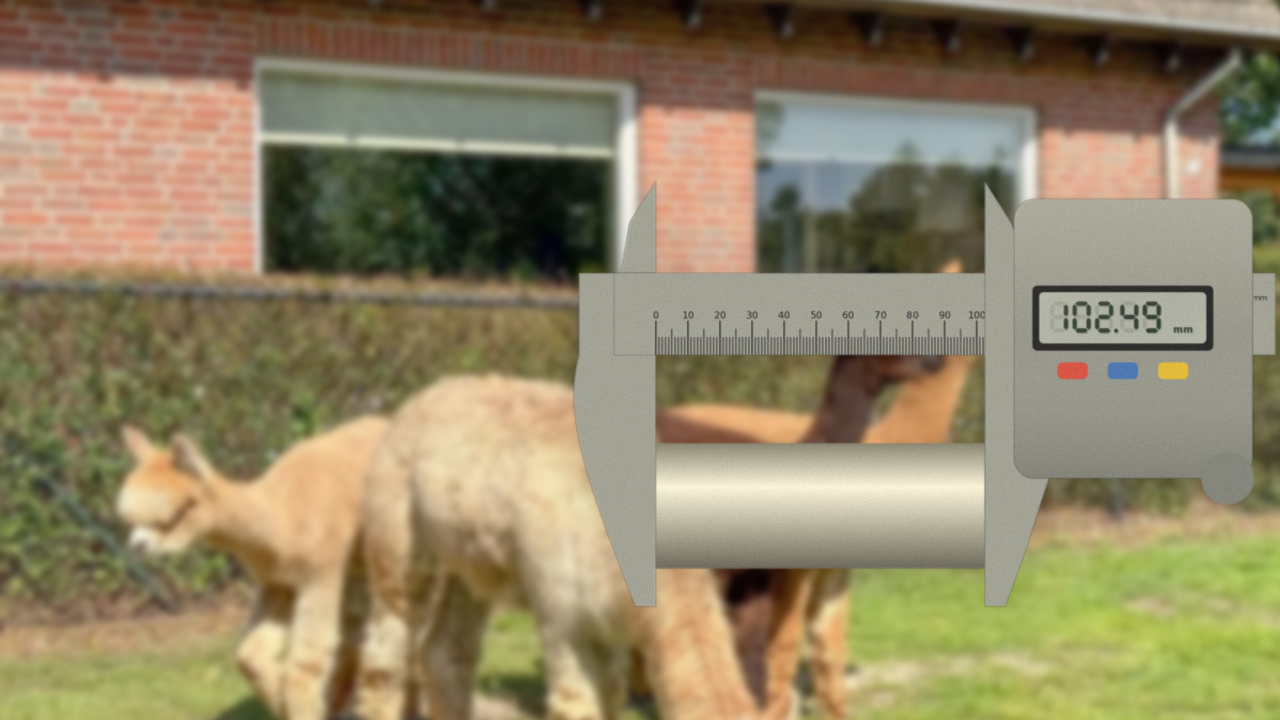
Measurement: 102.49 mm
